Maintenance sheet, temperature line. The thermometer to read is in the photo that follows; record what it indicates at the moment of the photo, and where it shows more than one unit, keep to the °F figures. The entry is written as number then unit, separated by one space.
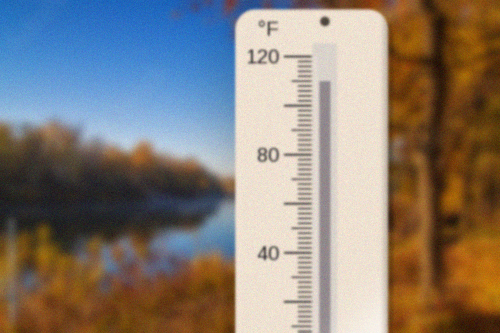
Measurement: 110 °F
